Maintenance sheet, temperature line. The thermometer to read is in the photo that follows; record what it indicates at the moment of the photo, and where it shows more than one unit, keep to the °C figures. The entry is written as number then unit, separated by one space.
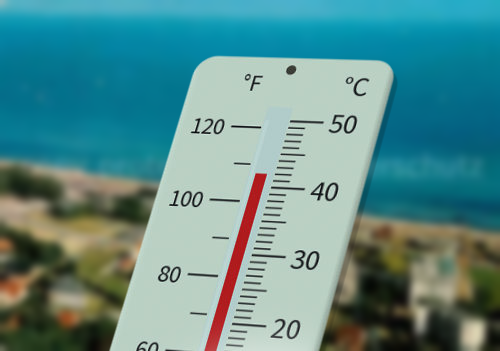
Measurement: 42 °C
